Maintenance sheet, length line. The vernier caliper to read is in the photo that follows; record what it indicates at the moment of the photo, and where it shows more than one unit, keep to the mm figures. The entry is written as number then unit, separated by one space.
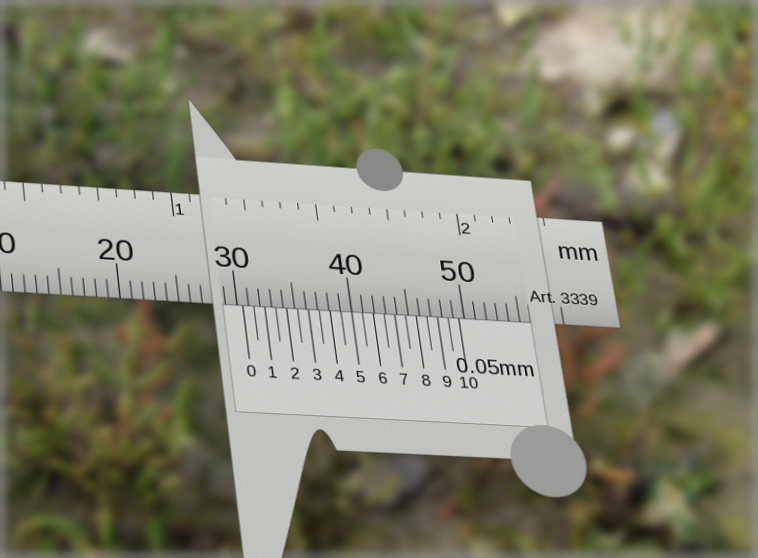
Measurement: 30.5 mm
